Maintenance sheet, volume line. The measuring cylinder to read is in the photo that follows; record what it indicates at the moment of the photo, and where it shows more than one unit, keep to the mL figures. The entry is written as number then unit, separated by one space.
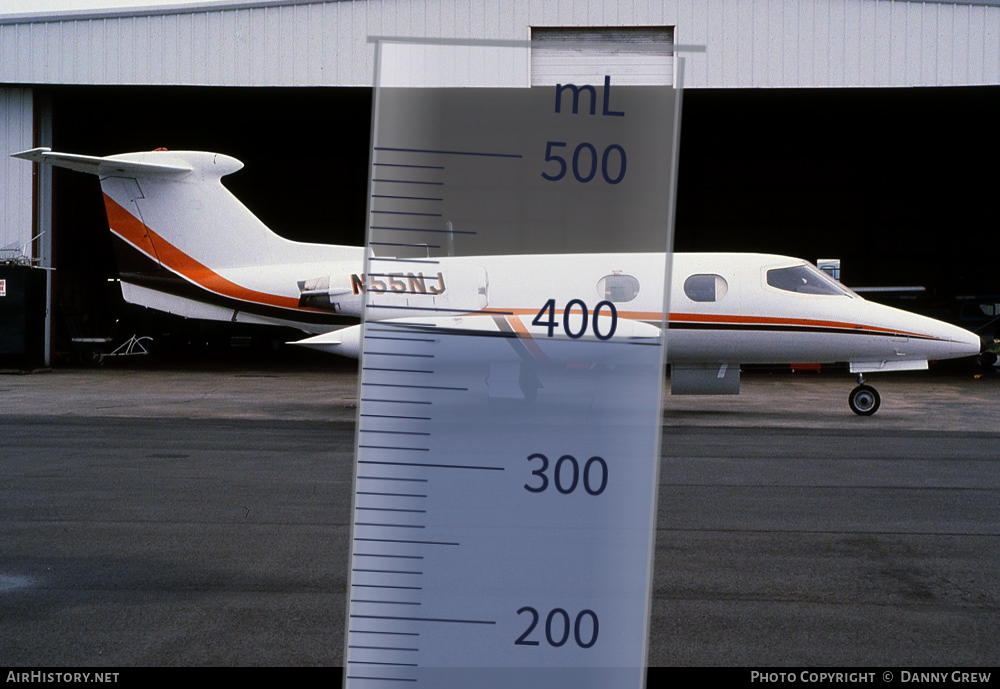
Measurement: 385 mL
